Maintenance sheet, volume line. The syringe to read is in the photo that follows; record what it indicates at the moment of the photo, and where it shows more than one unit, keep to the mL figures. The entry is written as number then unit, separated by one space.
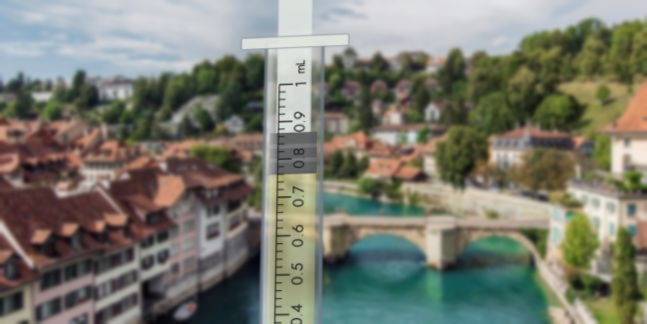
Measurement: 0.76 mL
